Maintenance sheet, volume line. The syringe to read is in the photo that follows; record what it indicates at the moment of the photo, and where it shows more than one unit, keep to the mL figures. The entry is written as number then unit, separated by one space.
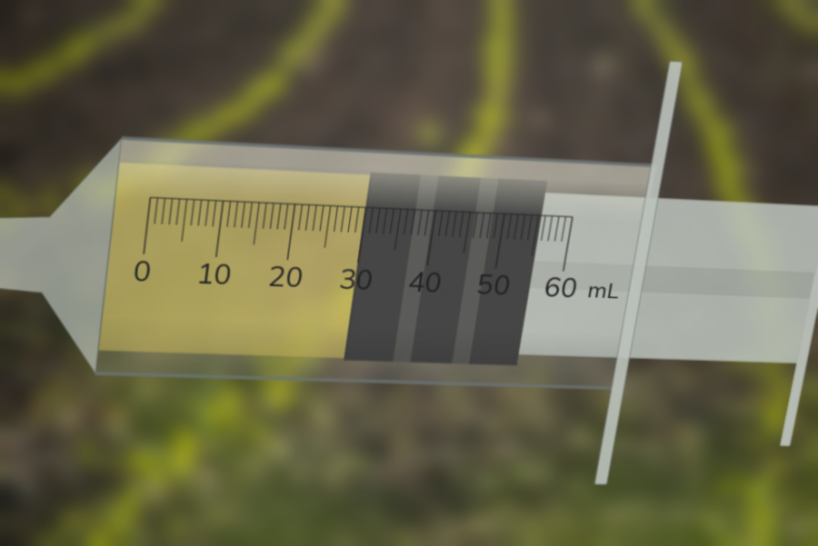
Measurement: 30 mL
